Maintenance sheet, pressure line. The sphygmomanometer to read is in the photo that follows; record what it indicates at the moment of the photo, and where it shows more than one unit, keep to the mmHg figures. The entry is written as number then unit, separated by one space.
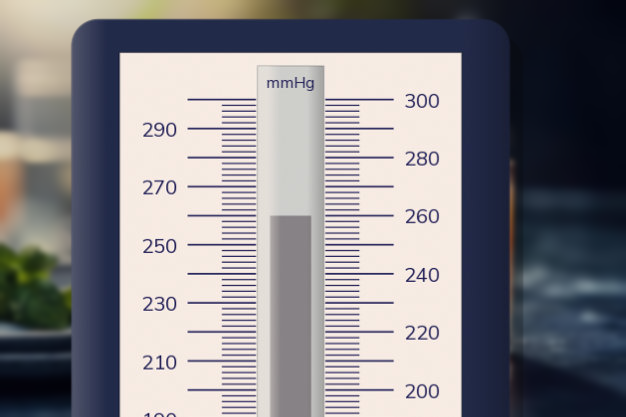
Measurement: 260 mmHg
